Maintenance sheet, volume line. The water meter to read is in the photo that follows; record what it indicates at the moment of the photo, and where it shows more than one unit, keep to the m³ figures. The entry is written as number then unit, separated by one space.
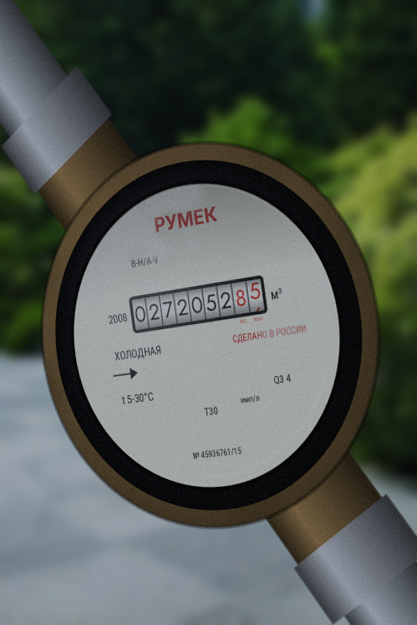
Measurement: 272052.85 m³
